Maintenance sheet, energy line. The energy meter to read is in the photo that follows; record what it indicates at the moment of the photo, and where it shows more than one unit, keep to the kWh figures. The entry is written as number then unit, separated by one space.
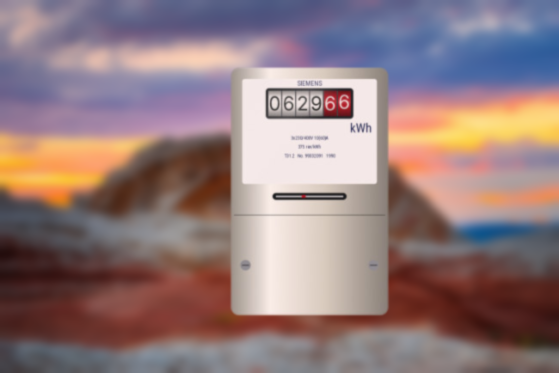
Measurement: 629.66 kWh
